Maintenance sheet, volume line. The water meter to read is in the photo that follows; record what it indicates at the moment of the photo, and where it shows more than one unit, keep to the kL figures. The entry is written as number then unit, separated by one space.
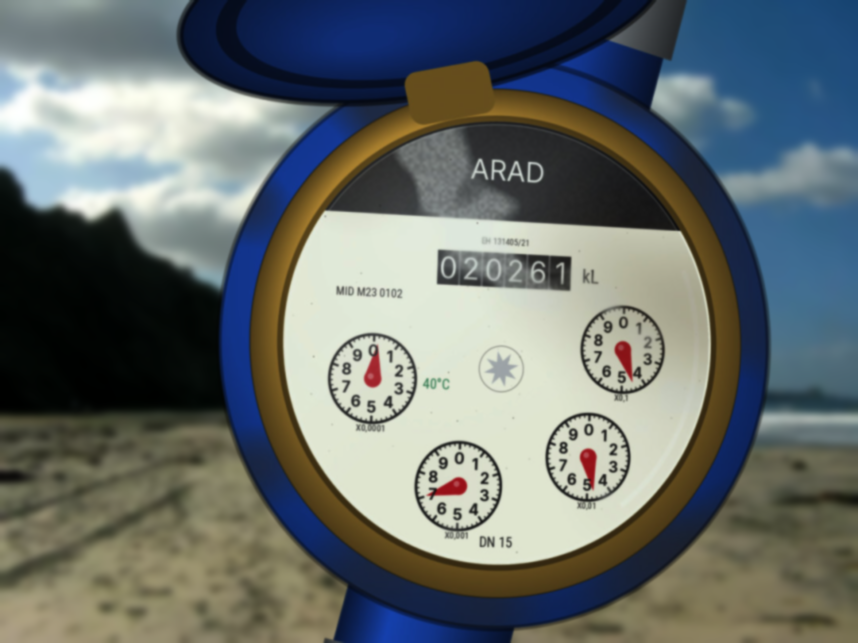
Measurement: 20261.4470 kL
